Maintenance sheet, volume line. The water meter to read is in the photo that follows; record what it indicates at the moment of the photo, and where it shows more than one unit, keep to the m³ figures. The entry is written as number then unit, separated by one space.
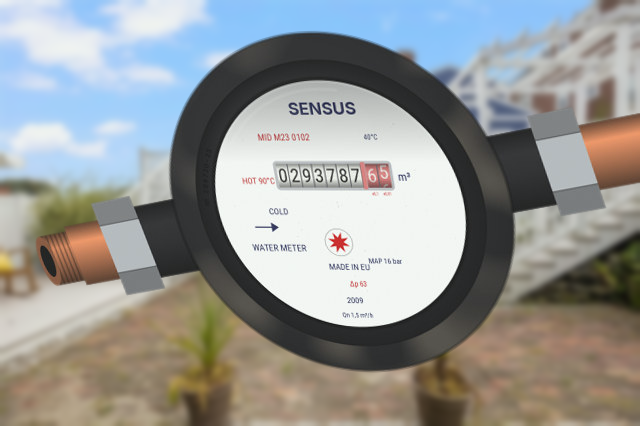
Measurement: 293787.65 m³
